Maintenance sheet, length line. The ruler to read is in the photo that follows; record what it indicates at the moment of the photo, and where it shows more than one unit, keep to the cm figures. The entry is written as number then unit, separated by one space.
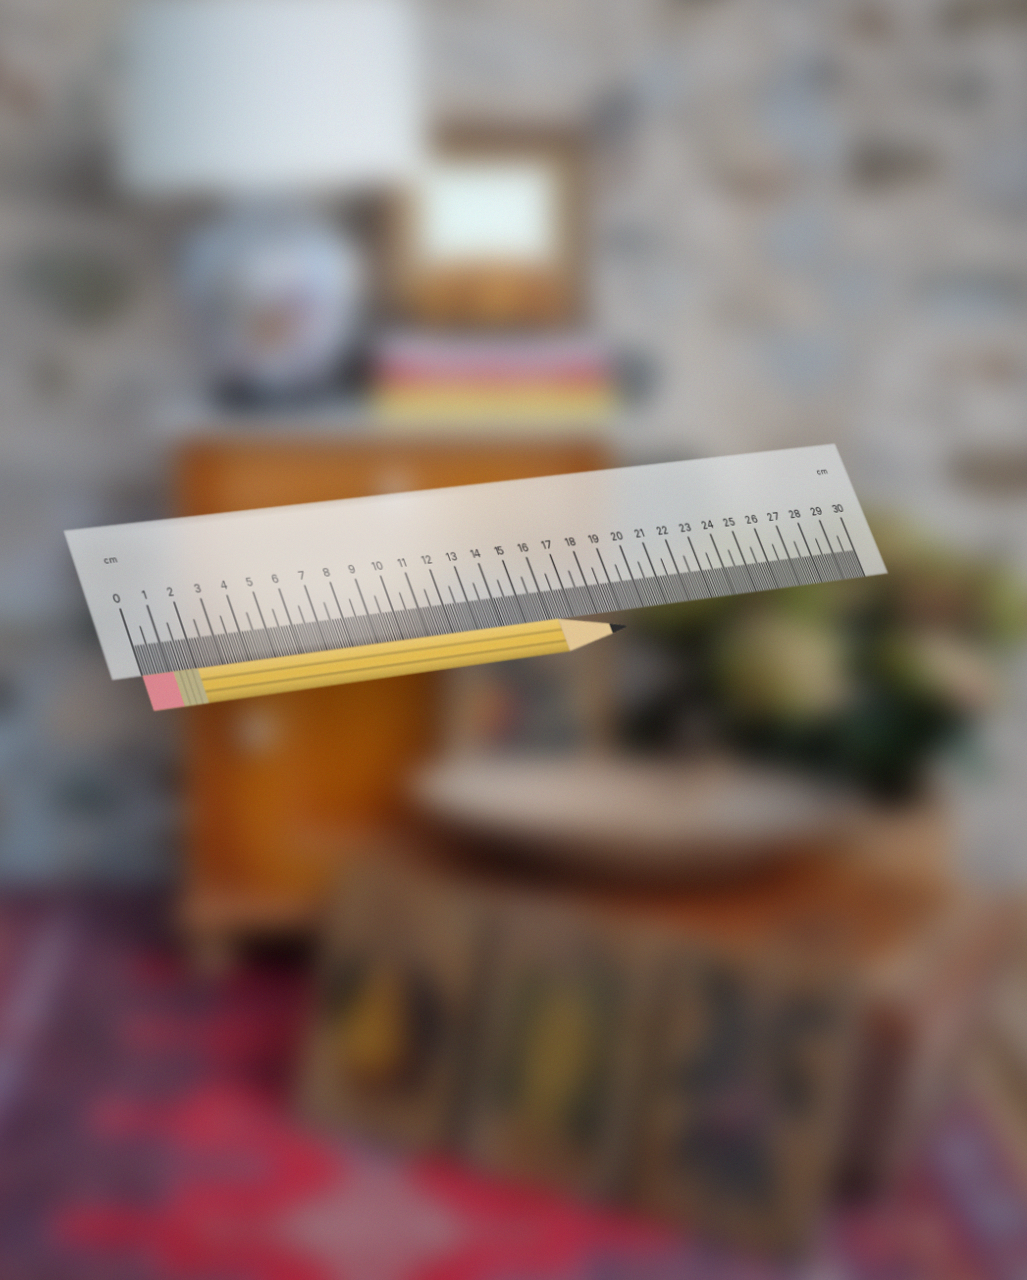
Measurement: 19 cm
